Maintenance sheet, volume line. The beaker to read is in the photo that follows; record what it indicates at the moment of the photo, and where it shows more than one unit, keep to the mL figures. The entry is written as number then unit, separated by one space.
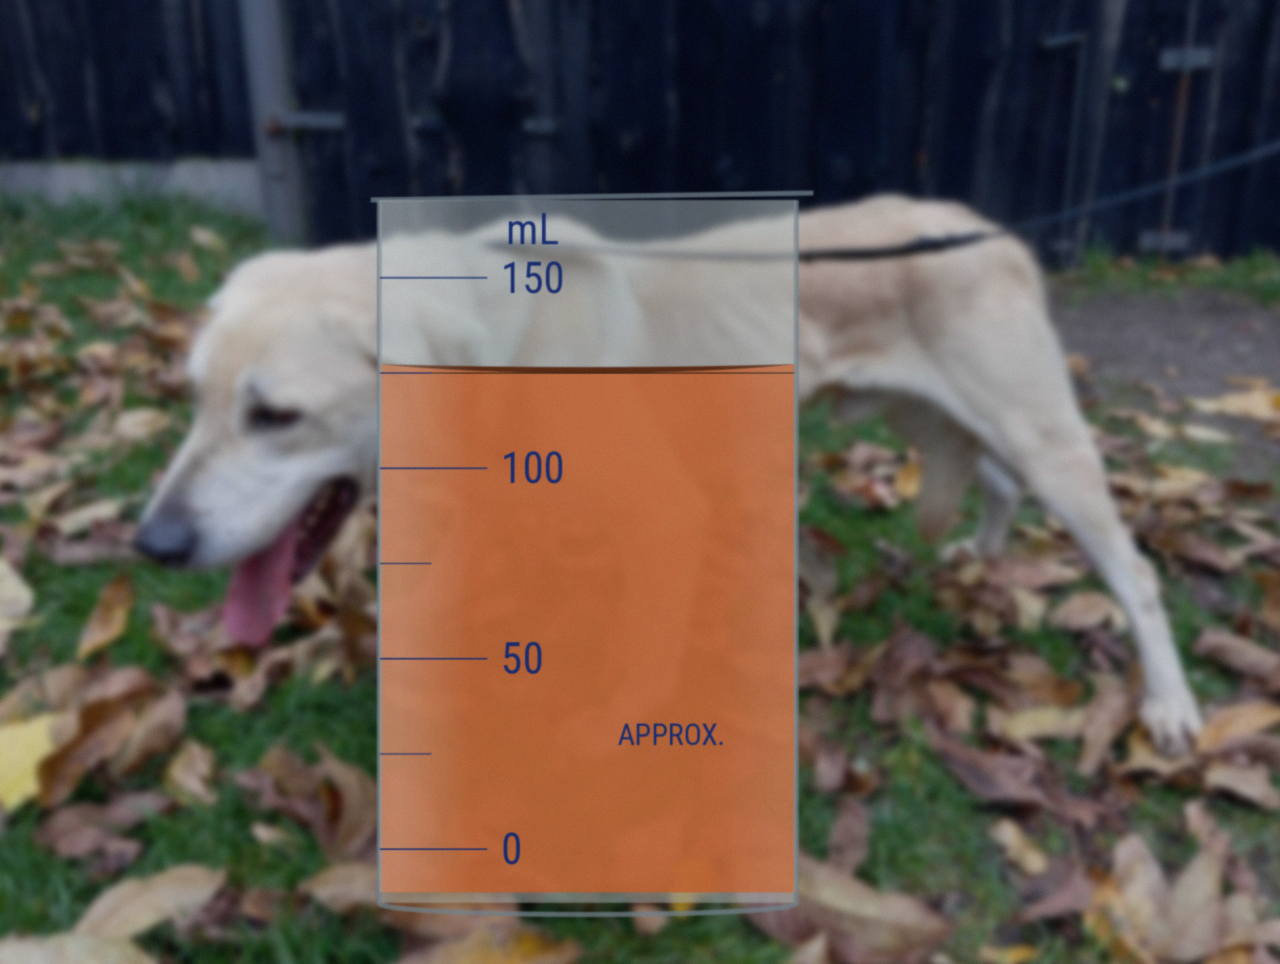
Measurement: 125 mL
